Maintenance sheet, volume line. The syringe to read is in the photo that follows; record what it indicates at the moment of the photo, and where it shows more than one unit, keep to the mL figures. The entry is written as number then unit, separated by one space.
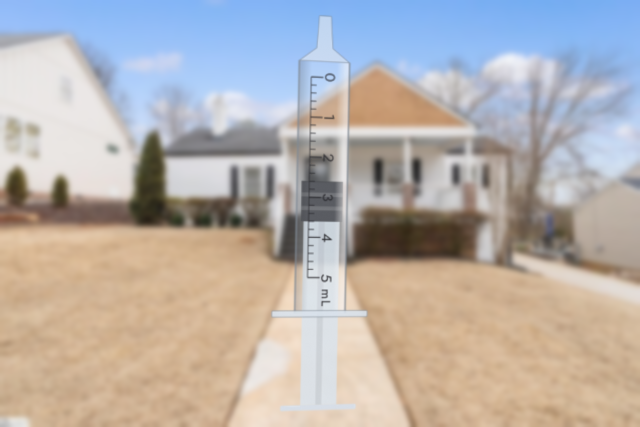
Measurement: 2.6 mL
